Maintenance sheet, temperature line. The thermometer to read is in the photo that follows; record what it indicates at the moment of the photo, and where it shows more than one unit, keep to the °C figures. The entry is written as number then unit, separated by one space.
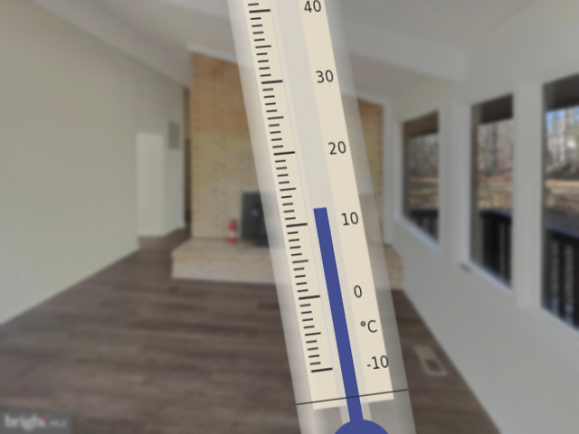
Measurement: 12 °C
